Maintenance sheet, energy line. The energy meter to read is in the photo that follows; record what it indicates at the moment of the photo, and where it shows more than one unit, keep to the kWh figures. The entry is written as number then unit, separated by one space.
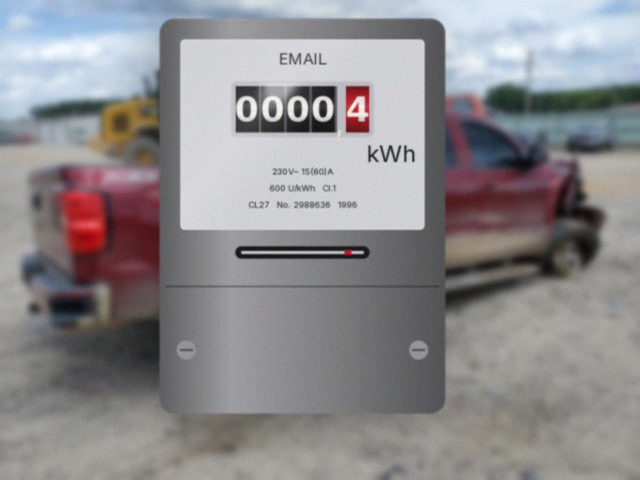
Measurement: 0.4 kWh
